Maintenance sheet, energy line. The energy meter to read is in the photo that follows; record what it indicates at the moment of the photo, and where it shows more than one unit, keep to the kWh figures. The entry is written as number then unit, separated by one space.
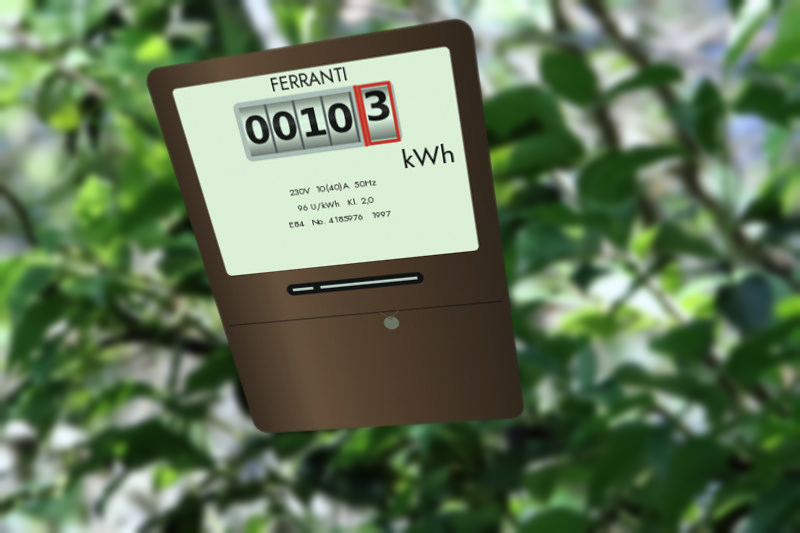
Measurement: 10.3 kWh
